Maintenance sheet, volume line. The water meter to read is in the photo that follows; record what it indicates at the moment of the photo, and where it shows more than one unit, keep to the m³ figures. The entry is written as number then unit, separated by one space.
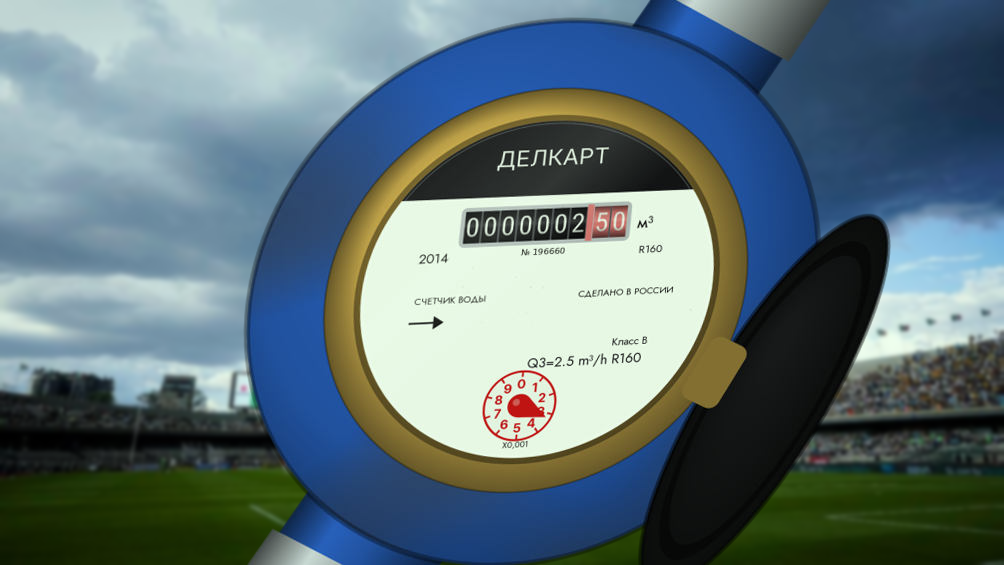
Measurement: 2.503 m³
